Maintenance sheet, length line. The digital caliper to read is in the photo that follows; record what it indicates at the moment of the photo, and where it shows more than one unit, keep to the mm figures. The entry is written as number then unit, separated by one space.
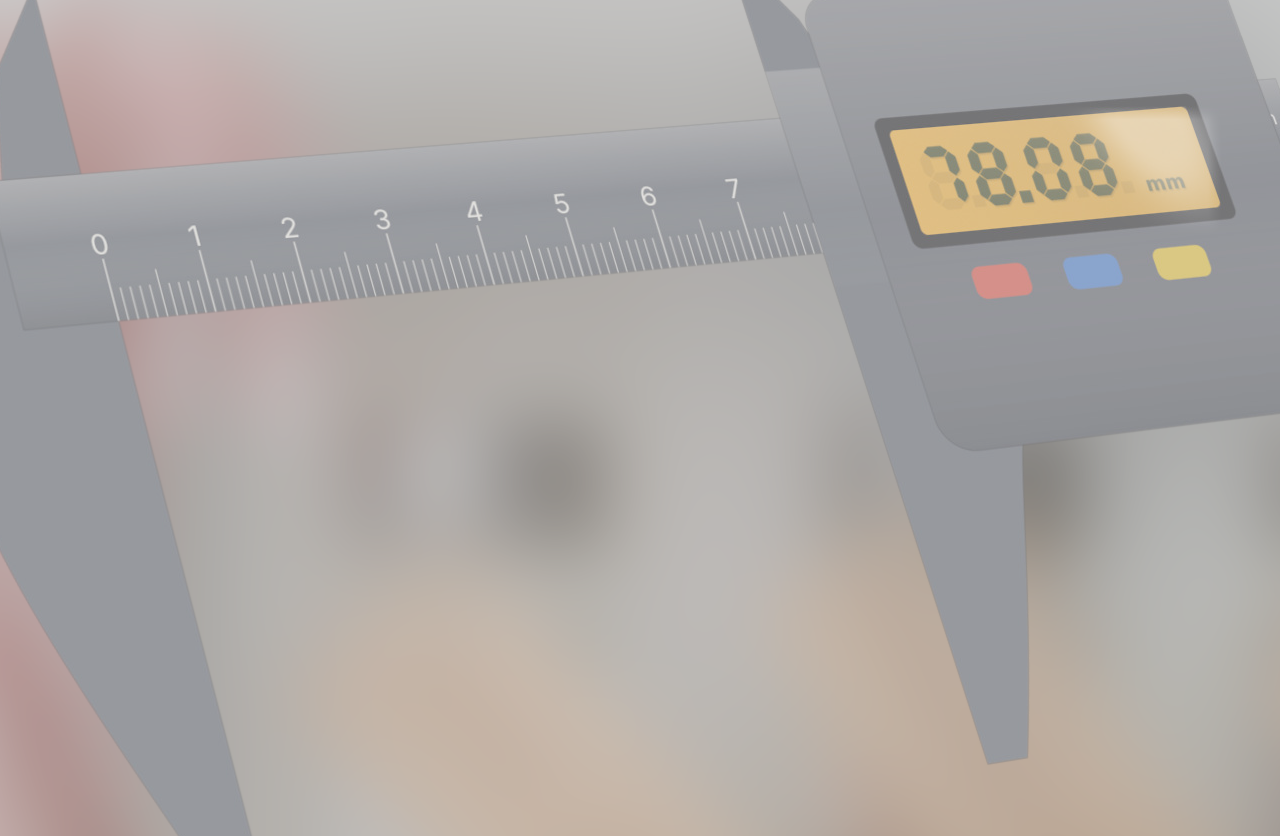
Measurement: 78.08 mm
